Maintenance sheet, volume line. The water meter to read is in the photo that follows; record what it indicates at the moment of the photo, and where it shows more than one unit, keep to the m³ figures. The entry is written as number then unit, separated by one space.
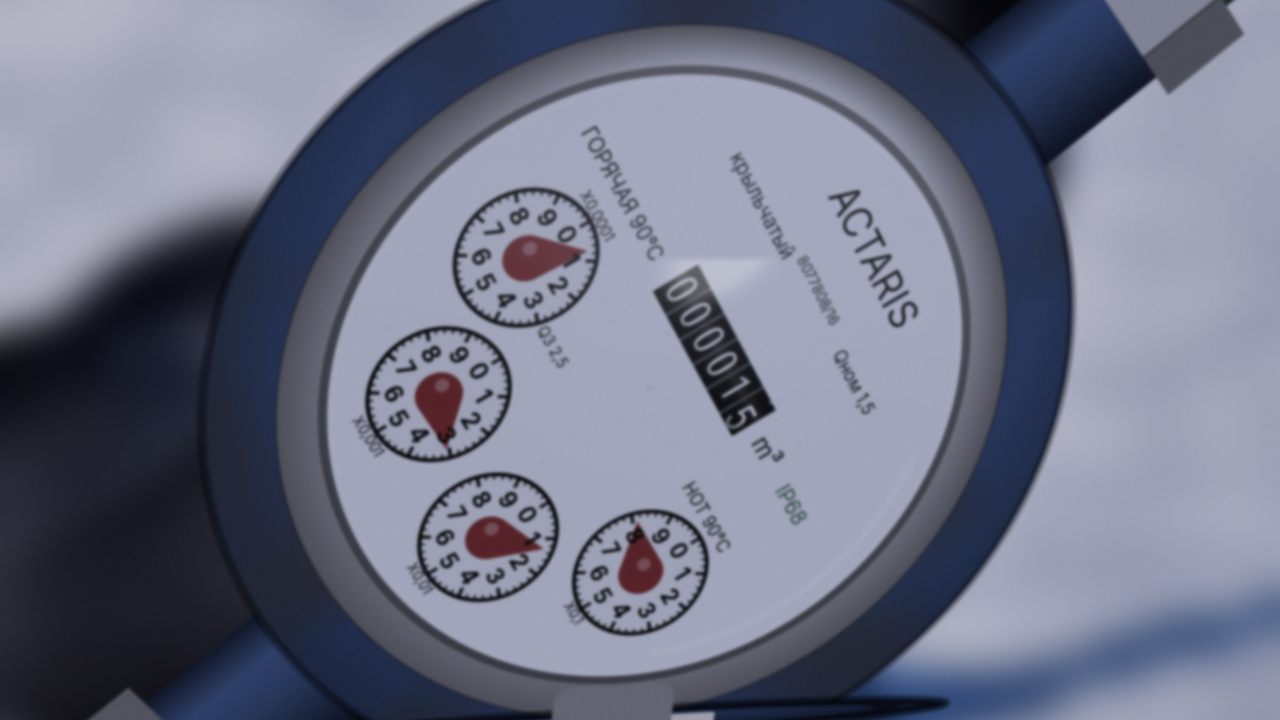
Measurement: 14.8130 m³
